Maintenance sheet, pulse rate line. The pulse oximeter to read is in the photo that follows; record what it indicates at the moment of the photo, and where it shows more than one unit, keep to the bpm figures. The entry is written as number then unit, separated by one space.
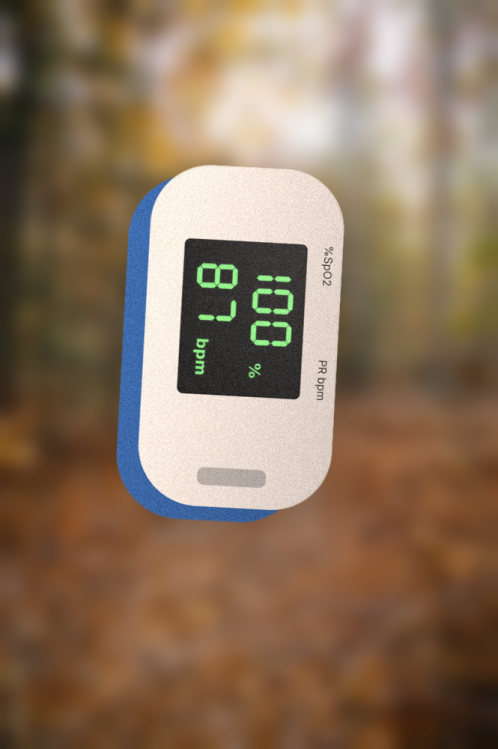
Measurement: 87 bpm
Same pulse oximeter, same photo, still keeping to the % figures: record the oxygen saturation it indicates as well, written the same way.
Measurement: 100 %
